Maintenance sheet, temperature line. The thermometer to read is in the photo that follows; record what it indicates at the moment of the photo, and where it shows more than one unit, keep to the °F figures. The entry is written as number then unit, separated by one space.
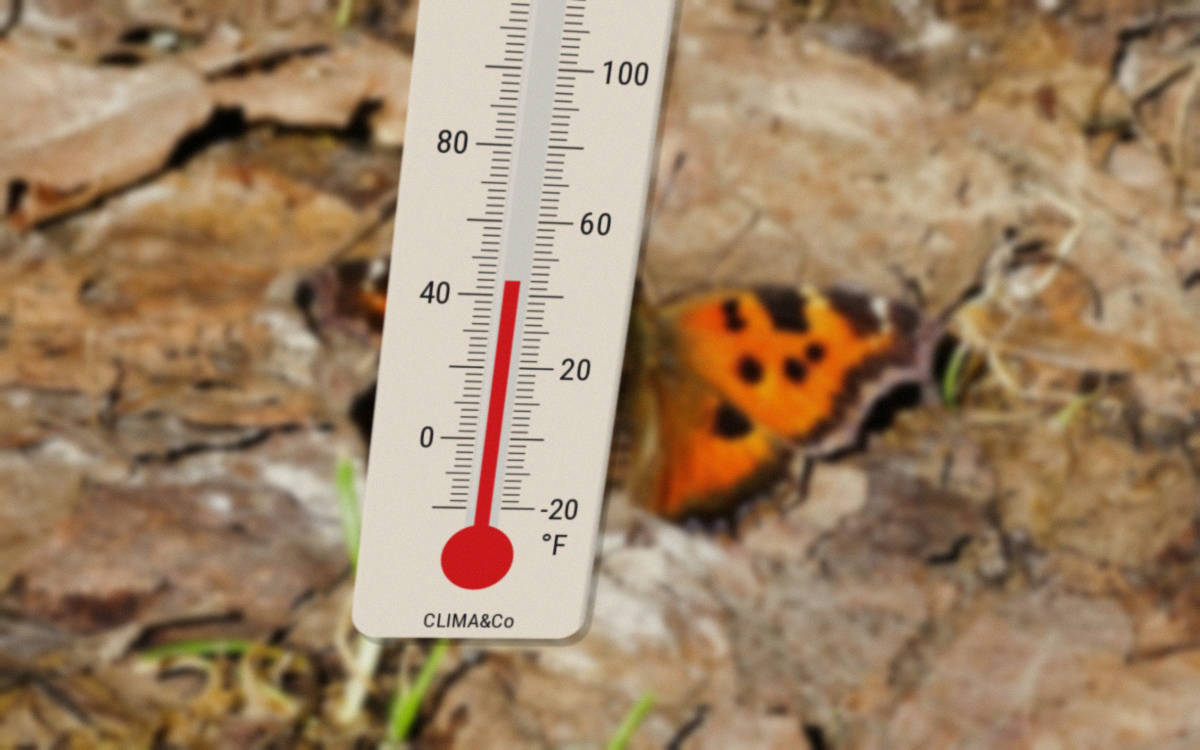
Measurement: 44 °F
